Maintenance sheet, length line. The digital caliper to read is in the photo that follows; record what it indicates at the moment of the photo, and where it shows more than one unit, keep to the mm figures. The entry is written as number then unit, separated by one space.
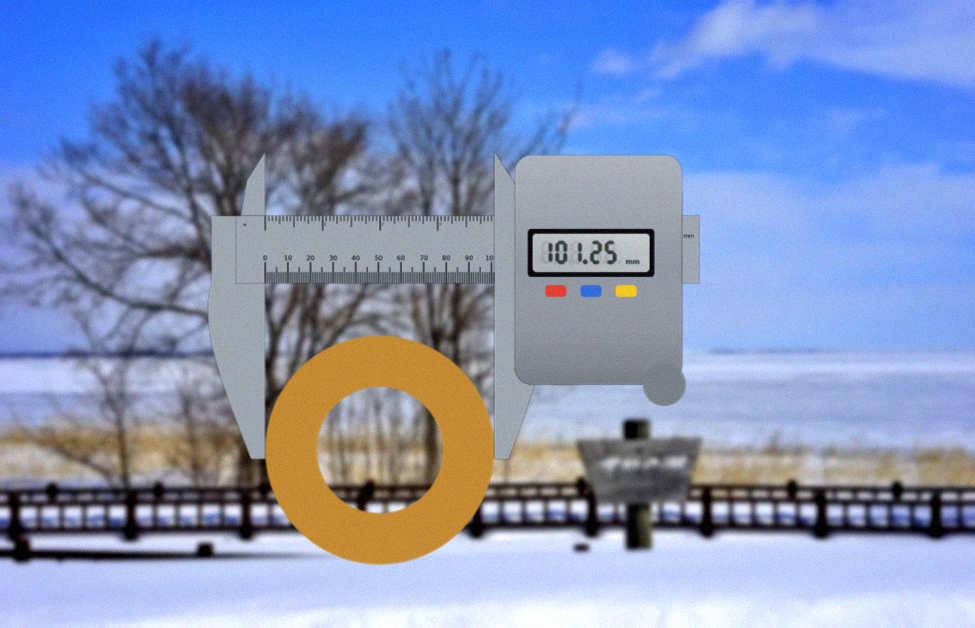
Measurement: 101.25 mm
